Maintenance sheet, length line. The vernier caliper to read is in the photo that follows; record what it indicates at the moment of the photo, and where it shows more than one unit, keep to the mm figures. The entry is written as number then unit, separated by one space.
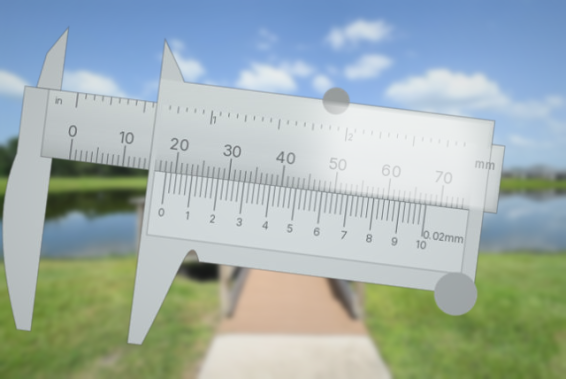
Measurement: 18.2 mm
